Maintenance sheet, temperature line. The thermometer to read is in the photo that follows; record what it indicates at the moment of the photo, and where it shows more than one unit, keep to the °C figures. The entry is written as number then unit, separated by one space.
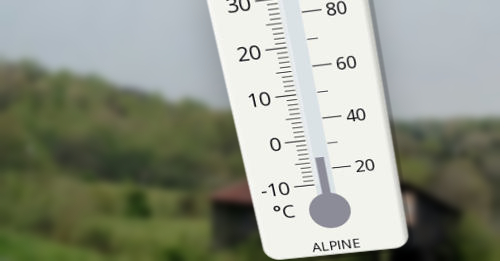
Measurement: -4 °C
